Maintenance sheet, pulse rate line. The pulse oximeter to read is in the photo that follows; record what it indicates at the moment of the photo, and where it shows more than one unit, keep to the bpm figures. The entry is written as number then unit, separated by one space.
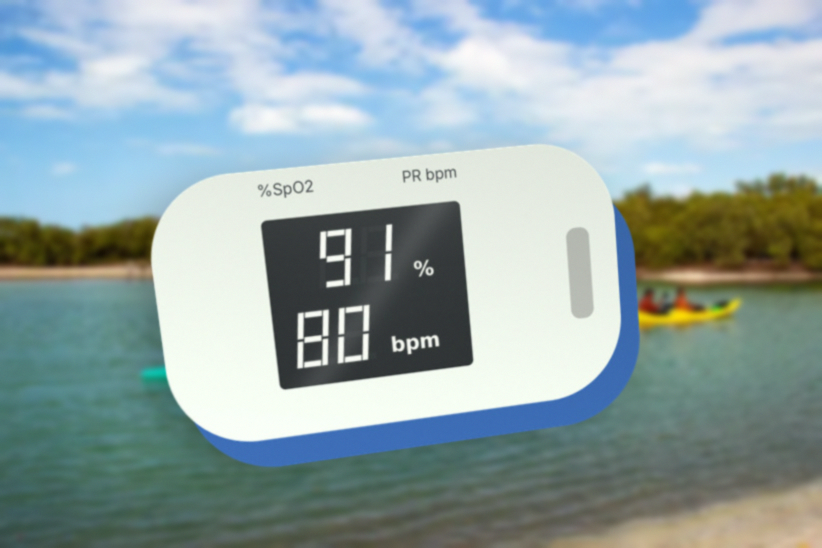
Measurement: 80 bpm
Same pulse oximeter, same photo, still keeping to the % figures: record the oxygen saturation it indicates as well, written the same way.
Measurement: 91 %
